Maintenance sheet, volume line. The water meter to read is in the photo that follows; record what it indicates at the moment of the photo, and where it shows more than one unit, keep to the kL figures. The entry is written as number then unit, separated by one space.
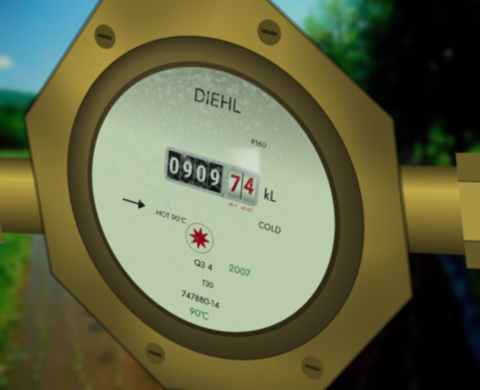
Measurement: 909.74 kL
